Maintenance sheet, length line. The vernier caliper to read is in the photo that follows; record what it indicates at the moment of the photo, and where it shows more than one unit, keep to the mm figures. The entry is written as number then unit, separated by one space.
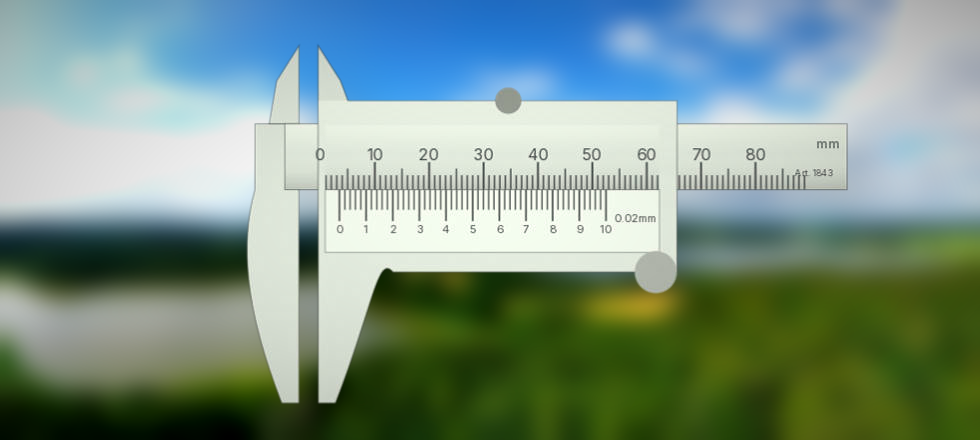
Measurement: 3.5 mm
